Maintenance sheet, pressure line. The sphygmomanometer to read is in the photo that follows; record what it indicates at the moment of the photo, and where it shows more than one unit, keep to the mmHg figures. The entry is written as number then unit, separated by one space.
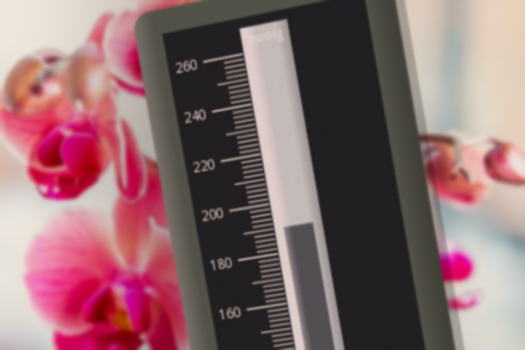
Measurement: 190 mmHg
